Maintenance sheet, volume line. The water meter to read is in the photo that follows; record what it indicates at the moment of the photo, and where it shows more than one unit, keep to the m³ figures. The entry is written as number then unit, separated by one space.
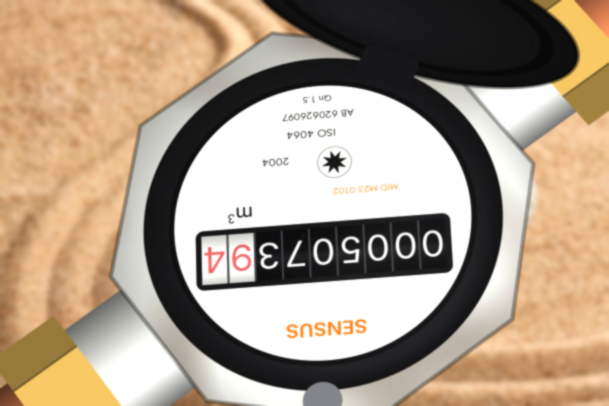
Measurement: 5073.94 m³
